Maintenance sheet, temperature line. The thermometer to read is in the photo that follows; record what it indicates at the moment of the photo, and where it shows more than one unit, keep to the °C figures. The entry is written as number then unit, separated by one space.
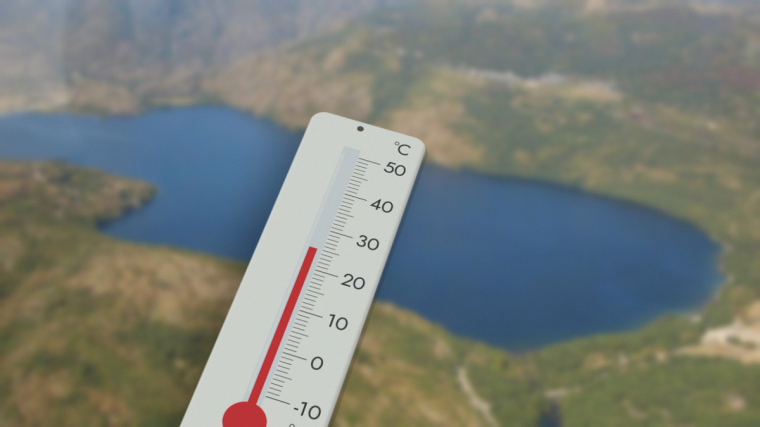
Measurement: 25 °C
